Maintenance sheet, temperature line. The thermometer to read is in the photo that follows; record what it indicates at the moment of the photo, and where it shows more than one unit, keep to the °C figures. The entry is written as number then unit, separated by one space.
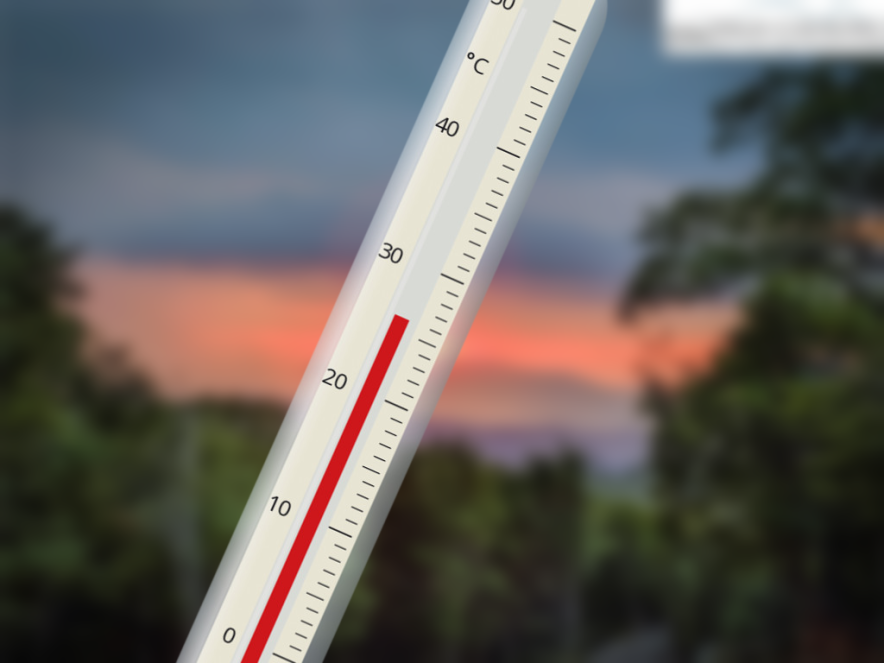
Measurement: 26 °C
